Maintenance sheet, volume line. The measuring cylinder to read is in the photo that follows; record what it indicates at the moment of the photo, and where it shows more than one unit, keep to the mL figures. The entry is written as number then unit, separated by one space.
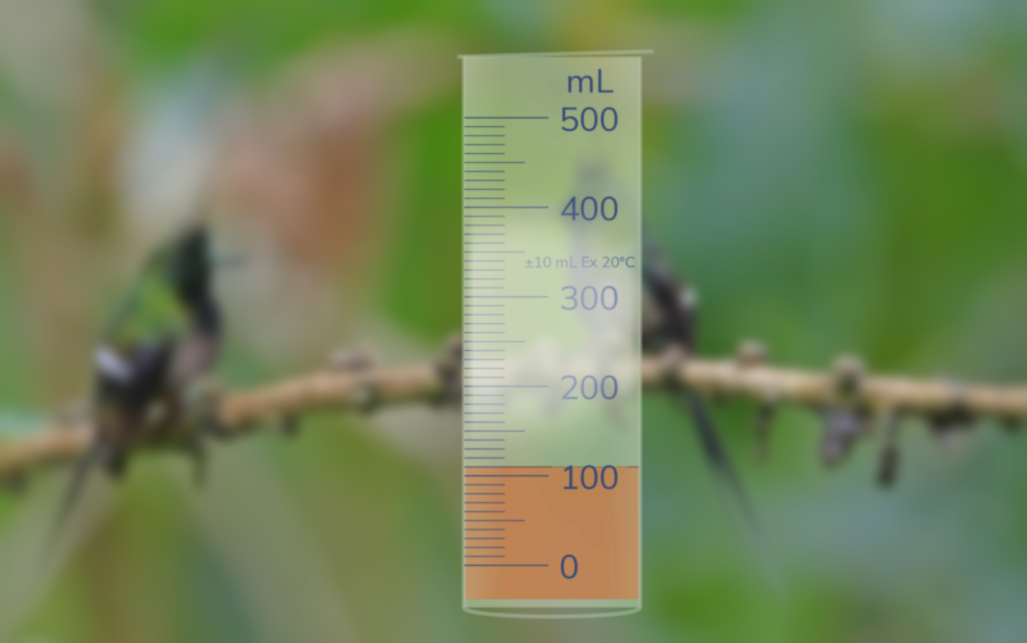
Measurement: 110 mL
